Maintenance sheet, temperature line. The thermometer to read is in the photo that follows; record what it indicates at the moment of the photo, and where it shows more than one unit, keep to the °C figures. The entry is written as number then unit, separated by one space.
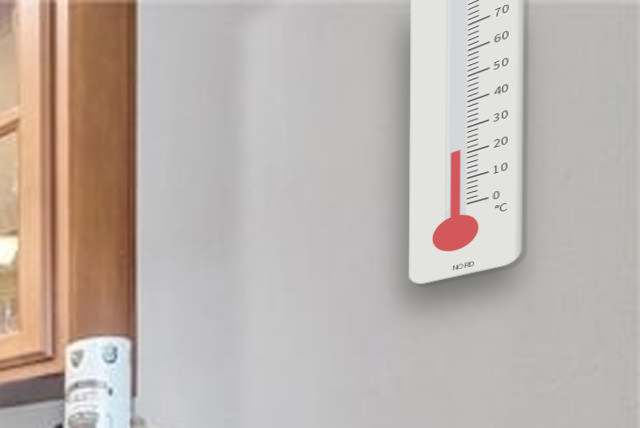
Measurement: 22 °C
